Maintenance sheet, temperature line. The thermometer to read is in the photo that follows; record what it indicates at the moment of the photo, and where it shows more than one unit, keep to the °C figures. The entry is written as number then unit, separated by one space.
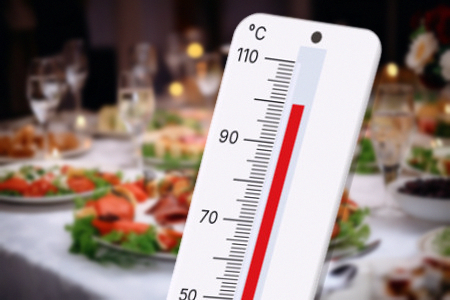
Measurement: 100 °C
